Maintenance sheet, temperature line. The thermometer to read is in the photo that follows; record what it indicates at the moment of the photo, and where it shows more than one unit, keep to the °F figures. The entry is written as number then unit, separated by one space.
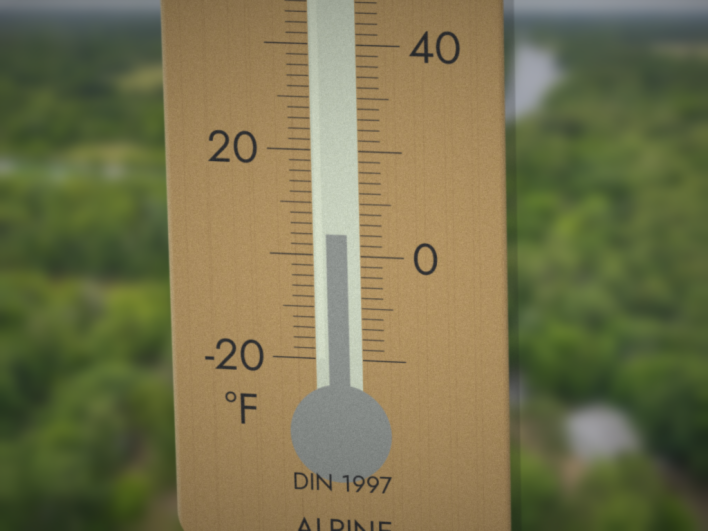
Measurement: 4 °F
